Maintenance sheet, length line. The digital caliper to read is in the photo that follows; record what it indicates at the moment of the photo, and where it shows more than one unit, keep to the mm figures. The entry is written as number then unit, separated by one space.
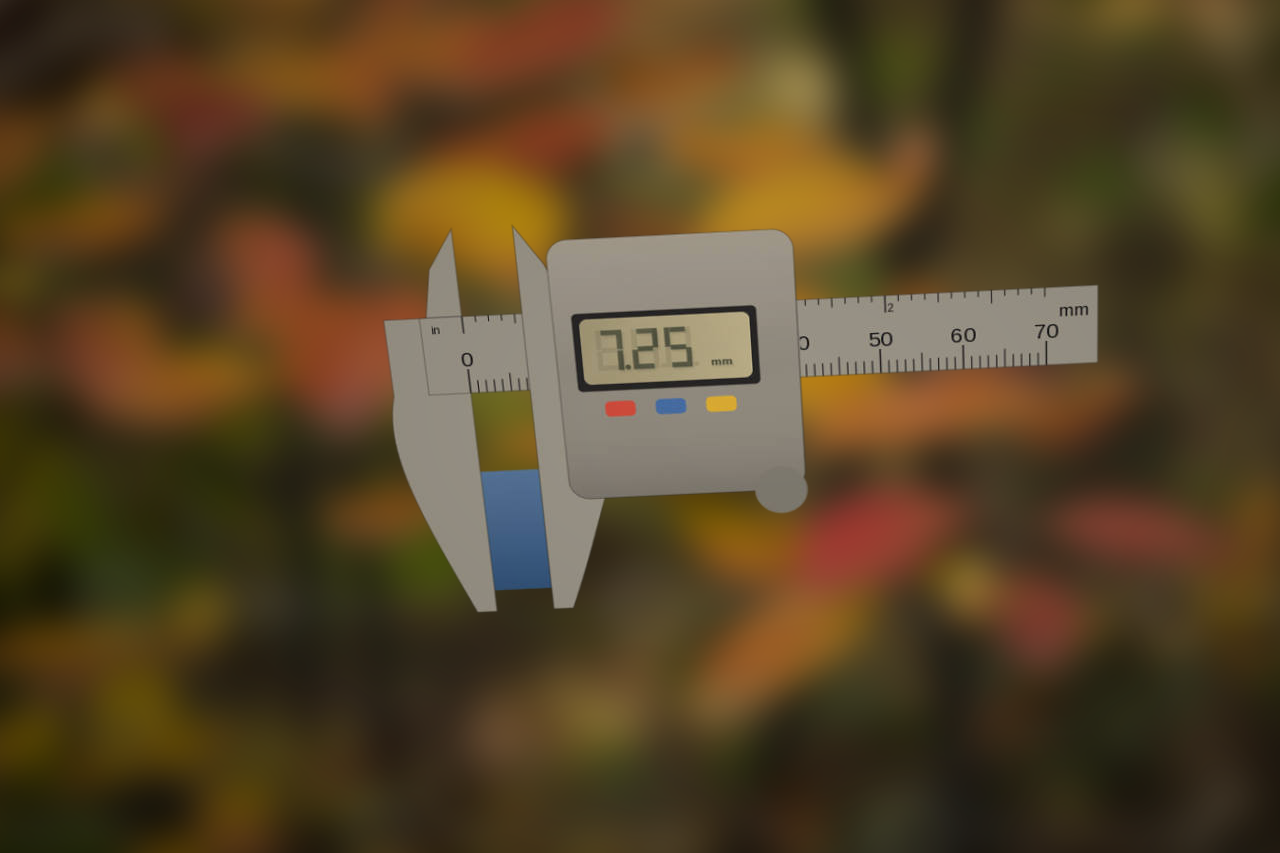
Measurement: 7.25 mm
